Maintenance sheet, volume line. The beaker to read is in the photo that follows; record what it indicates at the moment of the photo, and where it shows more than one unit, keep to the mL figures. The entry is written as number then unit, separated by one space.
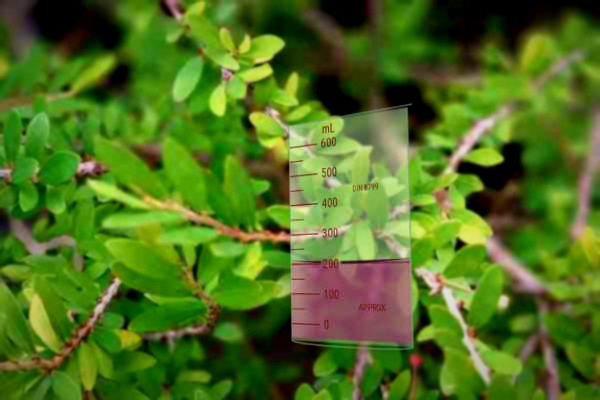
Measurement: 200 mL
